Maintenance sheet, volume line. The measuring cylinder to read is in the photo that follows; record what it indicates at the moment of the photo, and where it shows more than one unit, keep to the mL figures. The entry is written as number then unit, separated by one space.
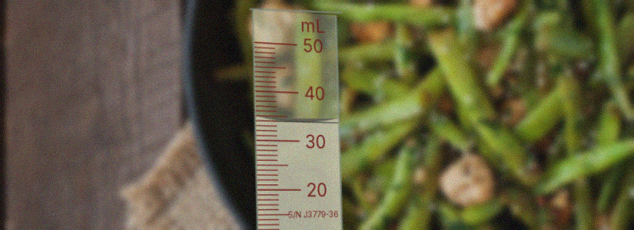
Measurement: 34 mL
